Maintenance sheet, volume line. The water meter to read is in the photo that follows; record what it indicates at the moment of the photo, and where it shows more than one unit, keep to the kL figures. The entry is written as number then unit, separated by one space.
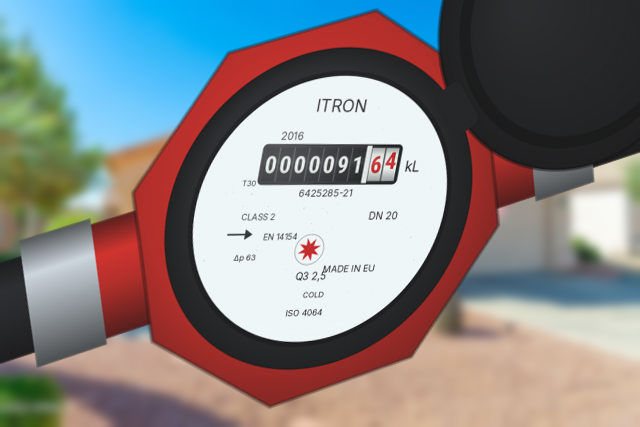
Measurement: 91.64 kL
